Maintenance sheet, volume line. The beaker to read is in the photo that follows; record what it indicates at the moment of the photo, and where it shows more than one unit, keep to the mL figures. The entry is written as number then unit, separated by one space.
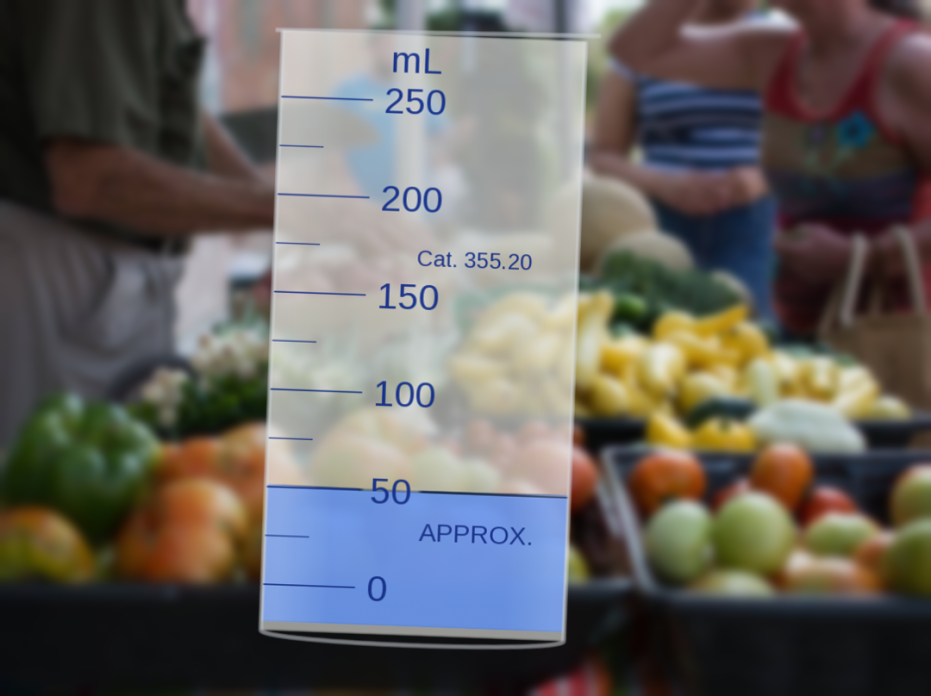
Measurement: 50 mL
